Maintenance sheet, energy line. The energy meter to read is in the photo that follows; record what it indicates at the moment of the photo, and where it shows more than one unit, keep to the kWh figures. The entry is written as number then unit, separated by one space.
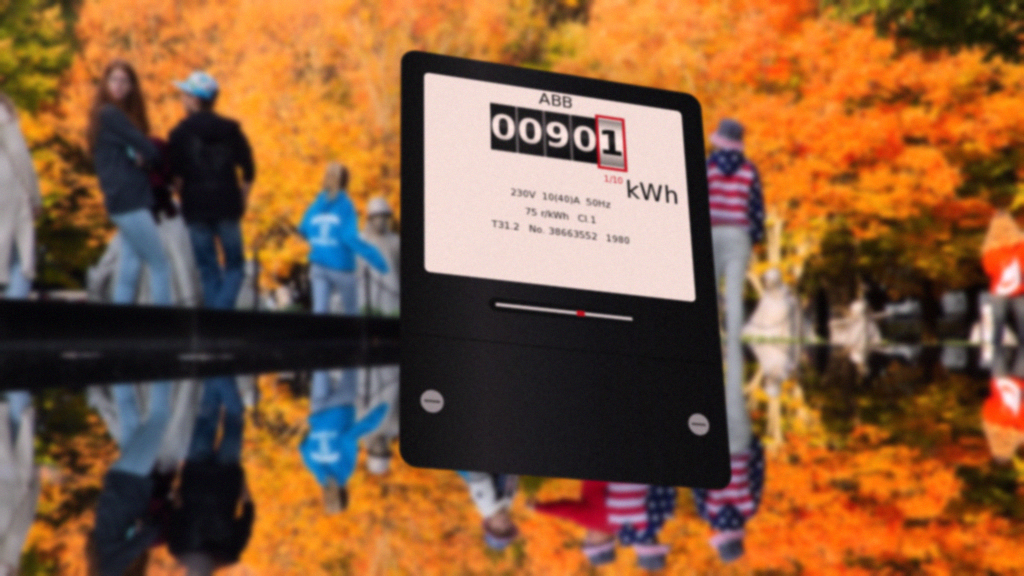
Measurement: 90.1 kWh
